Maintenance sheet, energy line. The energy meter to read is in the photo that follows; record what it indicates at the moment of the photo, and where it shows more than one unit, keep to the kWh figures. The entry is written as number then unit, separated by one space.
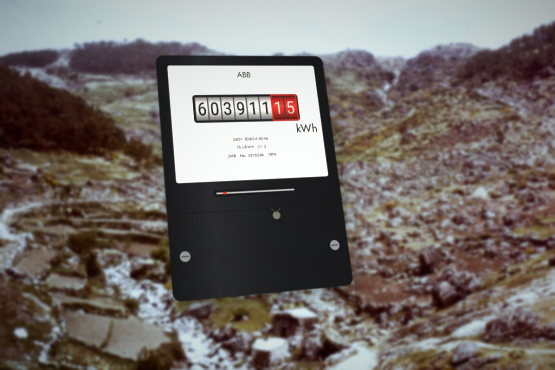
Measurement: 603911.15 kWh
